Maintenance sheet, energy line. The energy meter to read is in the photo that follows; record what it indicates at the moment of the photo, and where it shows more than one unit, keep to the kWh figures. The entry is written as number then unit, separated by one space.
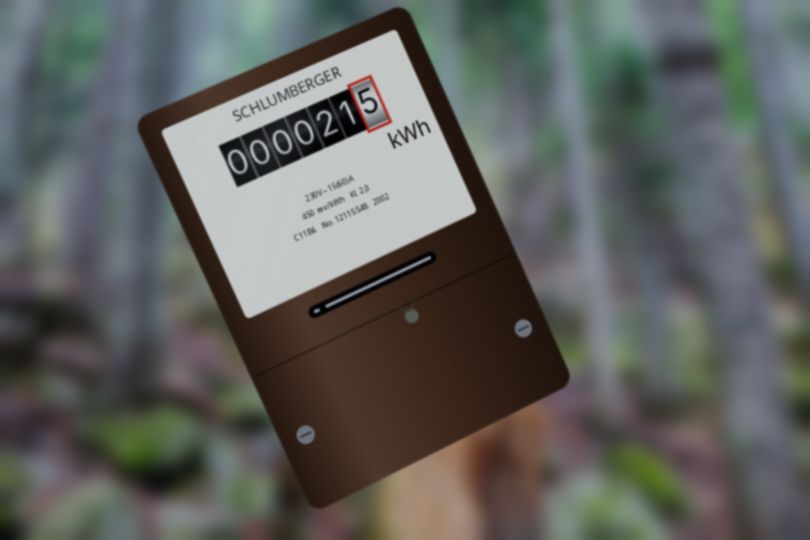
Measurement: 21.5 kWh
